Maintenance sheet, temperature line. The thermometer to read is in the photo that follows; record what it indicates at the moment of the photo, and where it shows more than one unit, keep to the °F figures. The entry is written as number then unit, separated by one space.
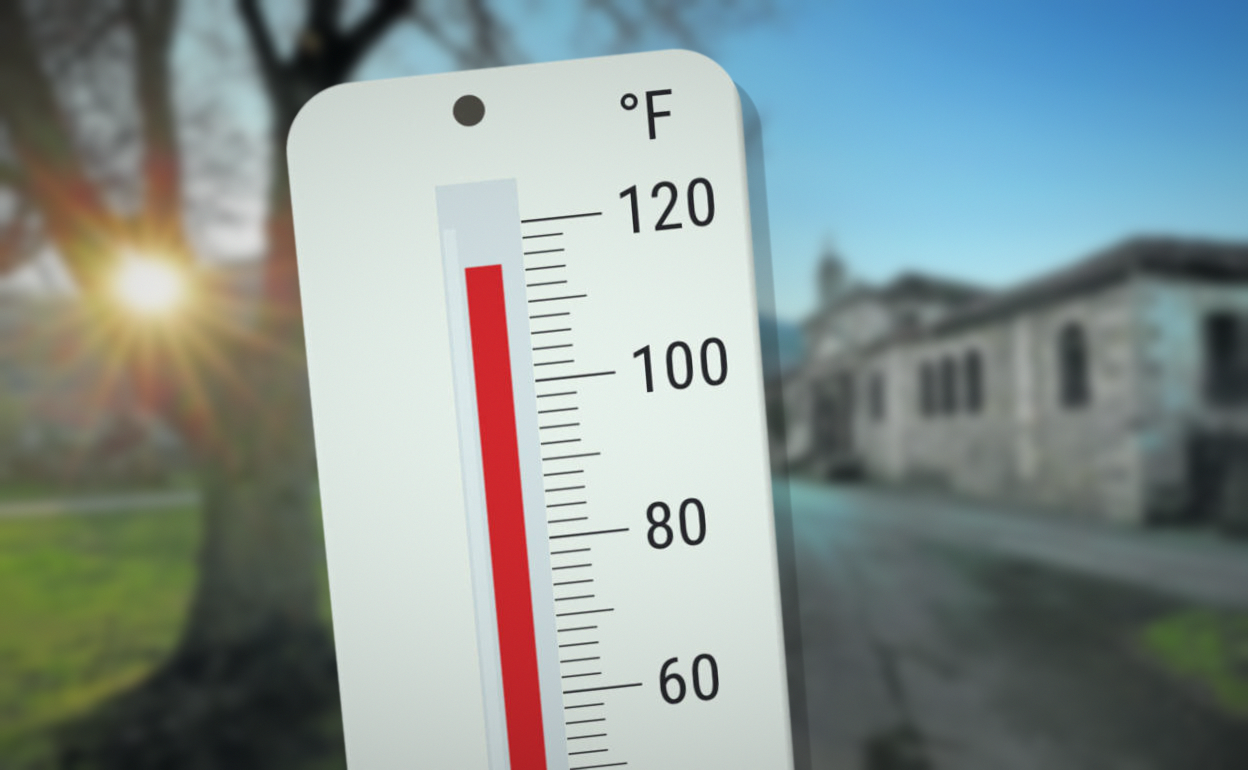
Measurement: 115 °F
